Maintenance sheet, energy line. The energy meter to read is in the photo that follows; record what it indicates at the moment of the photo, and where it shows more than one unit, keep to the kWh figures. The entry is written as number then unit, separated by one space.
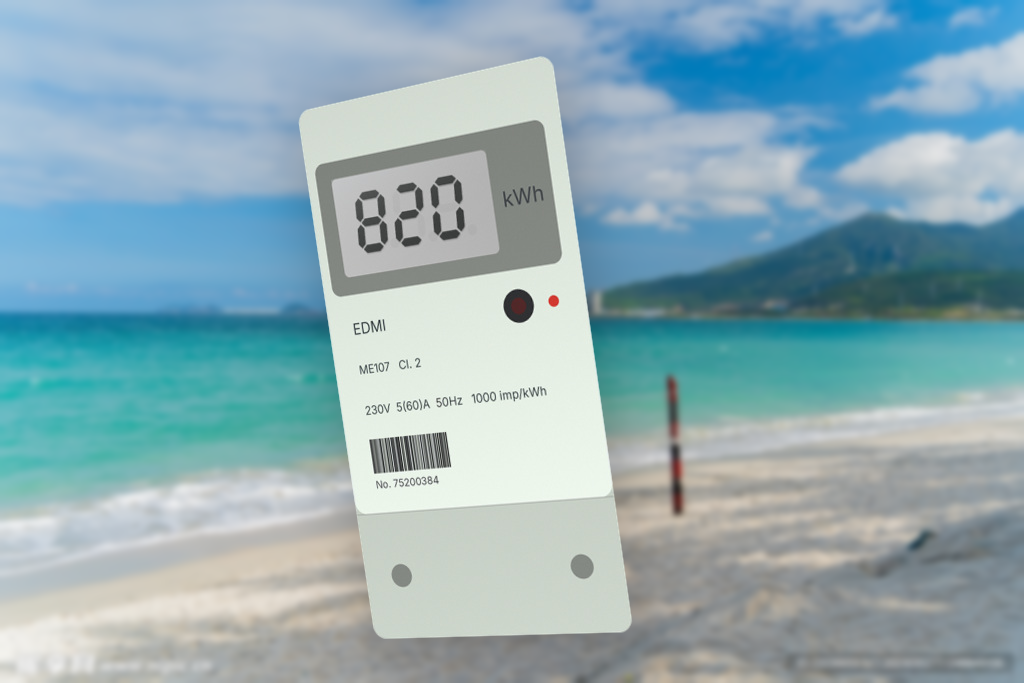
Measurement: 820 kWh
